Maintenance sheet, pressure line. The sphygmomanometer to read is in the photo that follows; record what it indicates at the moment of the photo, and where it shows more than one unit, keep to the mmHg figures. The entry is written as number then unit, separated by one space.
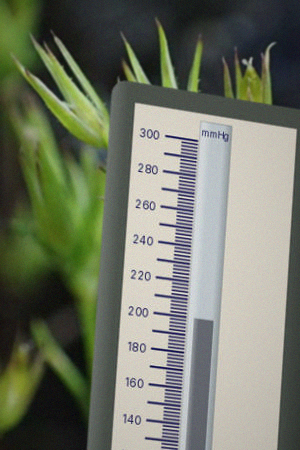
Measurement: 200 mmHg
